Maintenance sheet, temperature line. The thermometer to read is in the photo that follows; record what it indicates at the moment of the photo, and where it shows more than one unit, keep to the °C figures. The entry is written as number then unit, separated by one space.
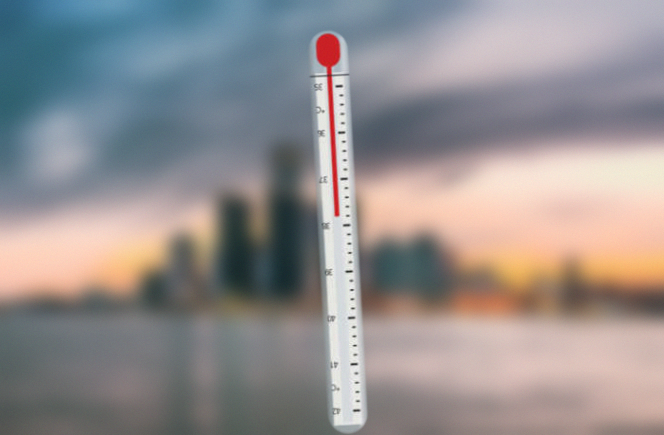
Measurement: 37.8 °C
